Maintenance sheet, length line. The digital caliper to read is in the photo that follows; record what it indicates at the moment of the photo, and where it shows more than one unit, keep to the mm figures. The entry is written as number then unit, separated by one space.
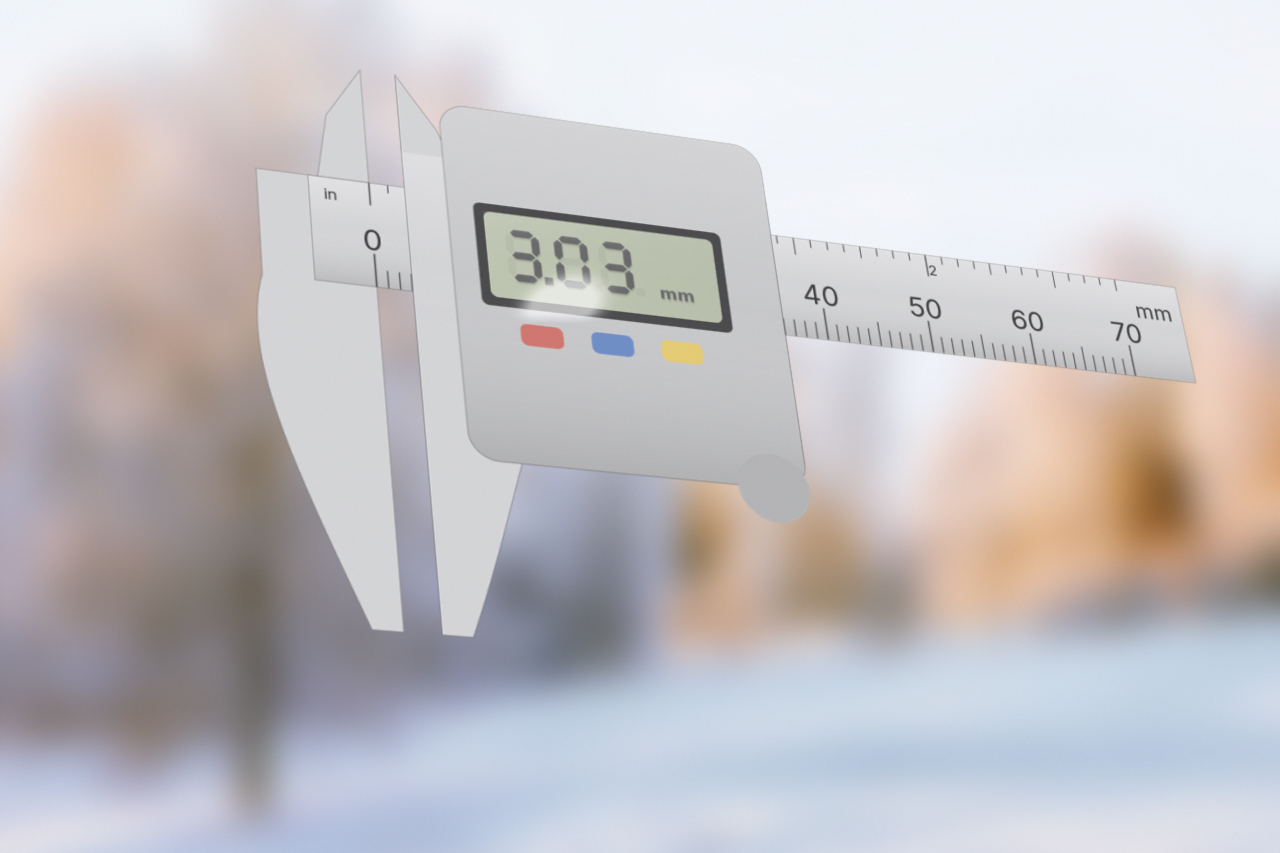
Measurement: 3.03 mm
